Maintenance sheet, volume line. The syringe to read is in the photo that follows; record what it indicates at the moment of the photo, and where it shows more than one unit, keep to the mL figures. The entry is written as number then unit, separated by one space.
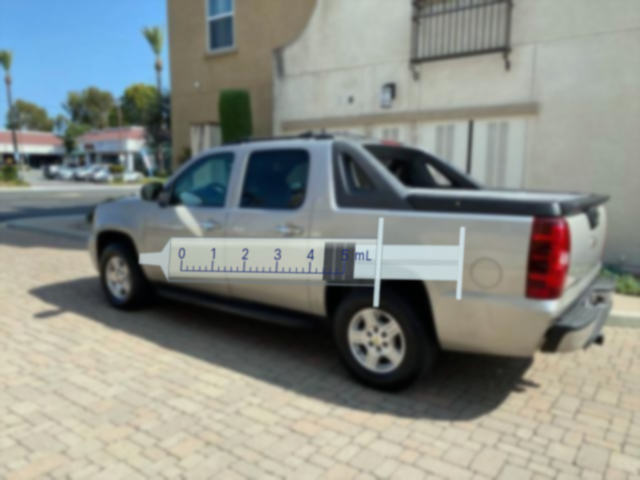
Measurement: 4.4 mL
